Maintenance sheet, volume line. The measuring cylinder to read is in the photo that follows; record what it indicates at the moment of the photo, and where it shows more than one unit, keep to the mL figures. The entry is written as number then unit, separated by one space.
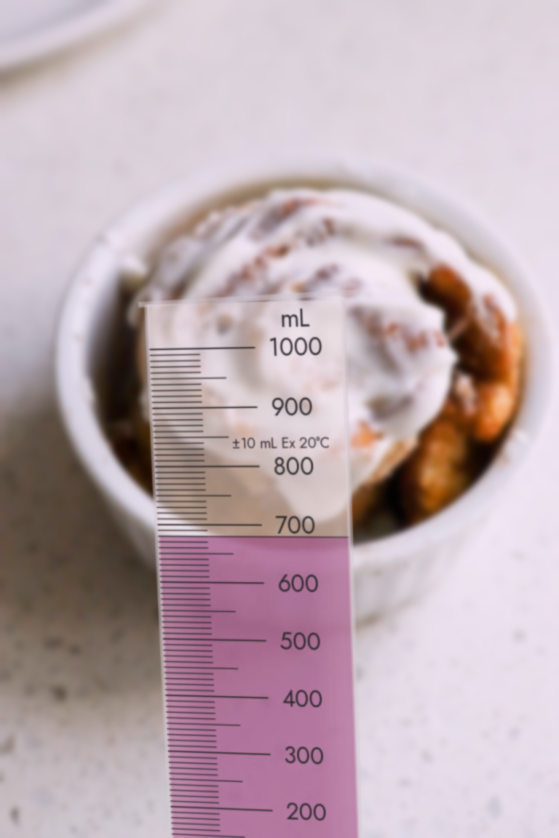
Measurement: 680 mL
